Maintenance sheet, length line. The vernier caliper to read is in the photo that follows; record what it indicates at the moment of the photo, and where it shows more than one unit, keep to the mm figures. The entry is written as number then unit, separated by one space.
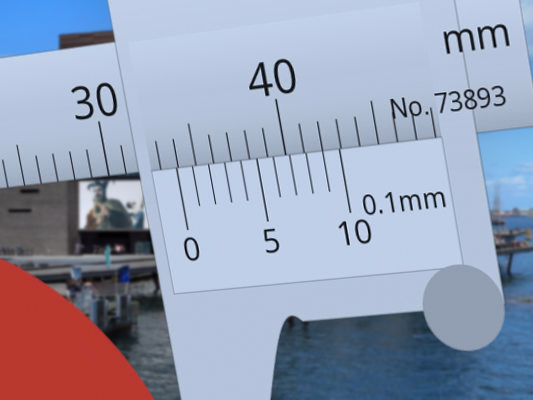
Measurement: 33.9 mm
